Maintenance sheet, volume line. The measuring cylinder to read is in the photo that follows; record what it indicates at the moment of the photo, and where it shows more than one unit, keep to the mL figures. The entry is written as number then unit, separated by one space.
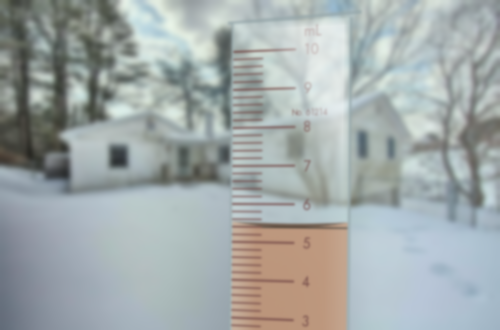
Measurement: 5.4 mL
